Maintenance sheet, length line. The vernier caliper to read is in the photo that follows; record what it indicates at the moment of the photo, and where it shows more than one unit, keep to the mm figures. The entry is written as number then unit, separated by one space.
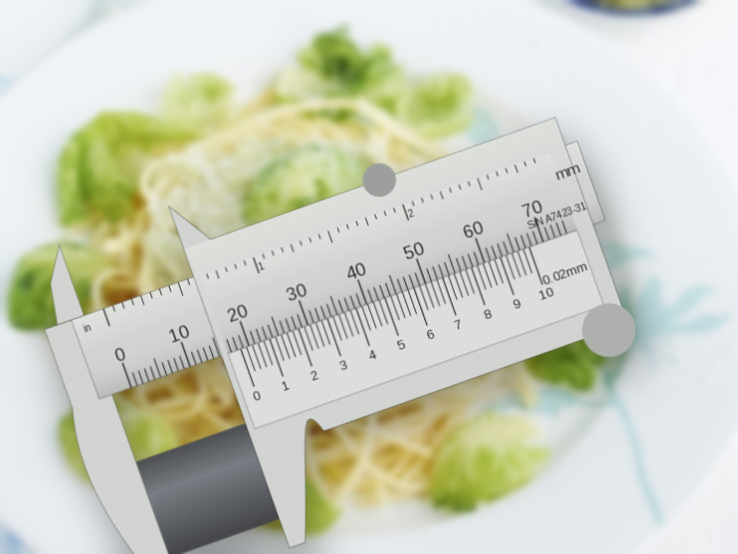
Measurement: 18.6 mm
